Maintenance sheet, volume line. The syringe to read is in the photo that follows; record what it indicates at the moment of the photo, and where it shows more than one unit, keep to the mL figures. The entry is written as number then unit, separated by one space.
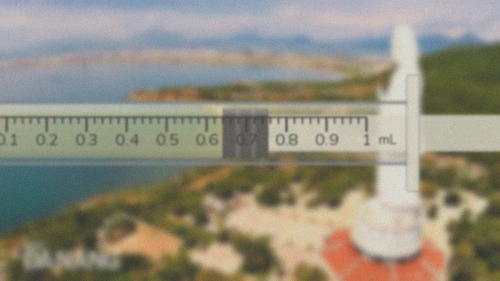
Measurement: 0.64 mL
